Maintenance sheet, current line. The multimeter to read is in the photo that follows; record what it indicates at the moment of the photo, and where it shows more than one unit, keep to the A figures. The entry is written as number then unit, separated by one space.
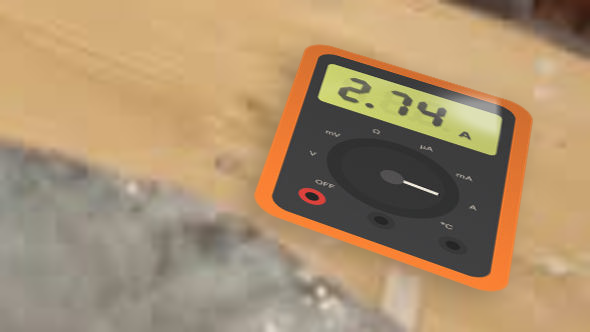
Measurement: 2.74 A
